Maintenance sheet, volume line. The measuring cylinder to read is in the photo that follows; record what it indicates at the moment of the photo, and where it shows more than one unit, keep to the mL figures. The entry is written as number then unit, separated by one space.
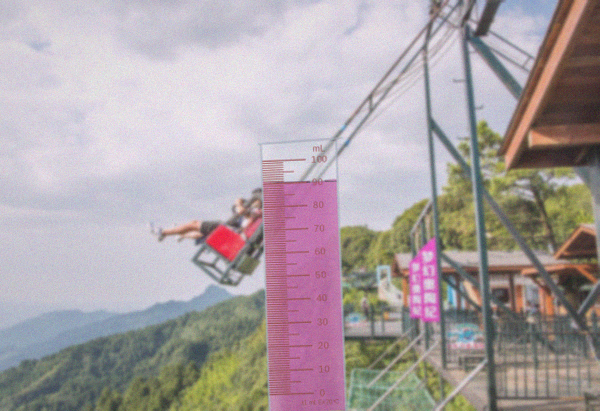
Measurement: 90 mL
